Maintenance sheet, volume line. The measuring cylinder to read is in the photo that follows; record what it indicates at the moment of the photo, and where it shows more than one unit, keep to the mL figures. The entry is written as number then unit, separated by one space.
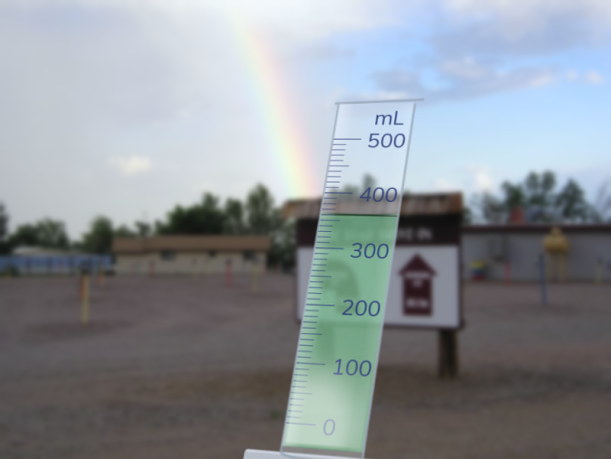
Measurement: 360 mL
